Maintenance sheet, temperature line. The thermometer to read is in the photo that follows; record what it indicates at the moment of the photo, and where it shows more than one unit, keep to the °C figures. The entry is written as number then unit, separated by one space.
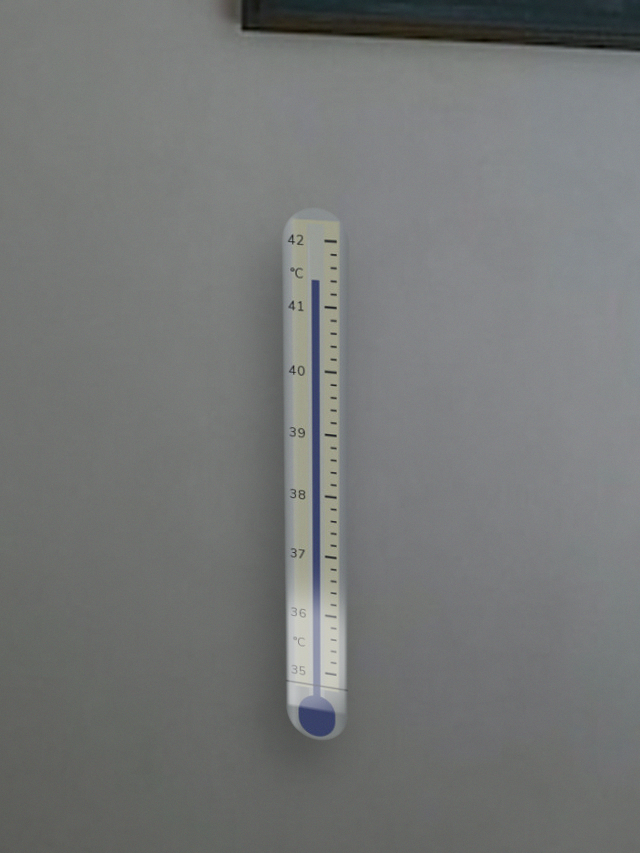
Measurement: 41.4 °C
